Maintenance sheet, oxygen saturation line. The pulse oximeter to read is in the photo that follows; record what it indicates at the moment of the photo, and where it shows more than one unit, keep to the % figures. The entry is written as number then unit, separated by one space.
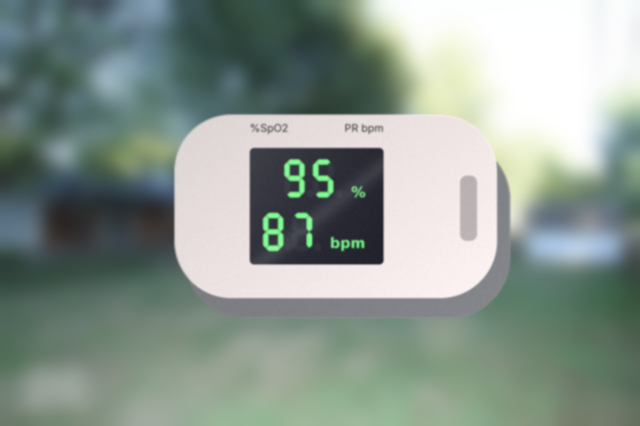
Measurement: 95 %
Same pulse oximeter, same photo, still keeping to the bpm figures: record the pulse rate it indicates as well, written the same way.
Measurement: 87 bpm
